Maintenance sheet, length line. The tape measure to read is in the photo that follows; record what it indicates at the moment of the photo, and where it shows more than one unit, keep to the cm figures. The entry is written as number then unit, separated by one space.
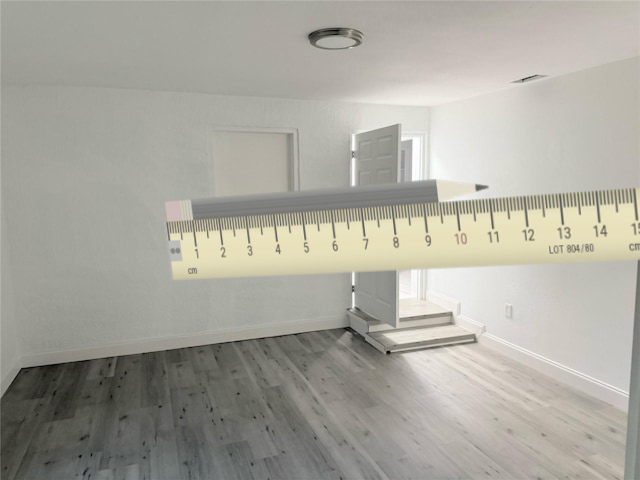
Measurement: 11 cm
